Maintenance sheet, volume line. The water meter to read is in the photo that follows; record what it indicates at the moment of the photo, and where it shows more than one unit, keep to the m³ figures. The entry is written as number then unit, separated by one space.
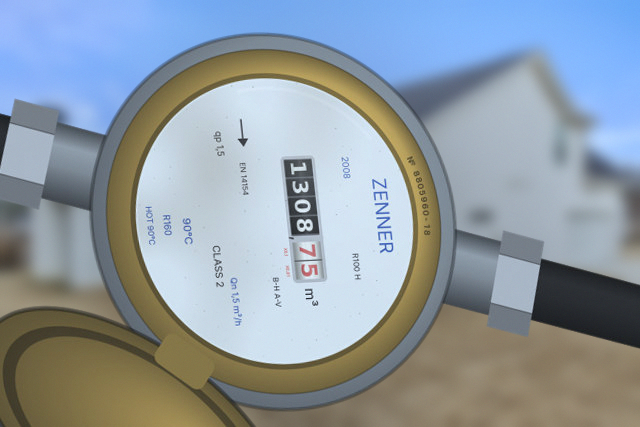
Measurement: 1308.75 m³
